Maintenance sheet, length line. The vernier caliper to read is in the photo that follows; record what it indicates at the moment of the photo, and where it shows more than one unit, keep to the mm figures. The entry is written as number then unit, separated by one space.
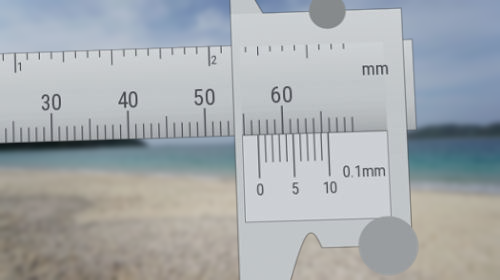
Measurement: 56.8 mm
